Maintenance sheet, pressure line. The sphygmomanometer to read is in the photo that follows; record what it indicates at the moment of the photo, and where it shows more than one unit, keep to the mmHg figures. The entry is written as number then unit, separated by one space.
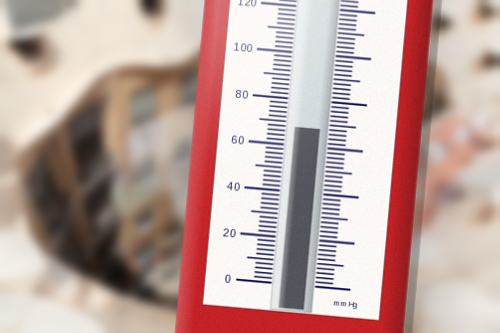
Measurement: 68 mmHg
